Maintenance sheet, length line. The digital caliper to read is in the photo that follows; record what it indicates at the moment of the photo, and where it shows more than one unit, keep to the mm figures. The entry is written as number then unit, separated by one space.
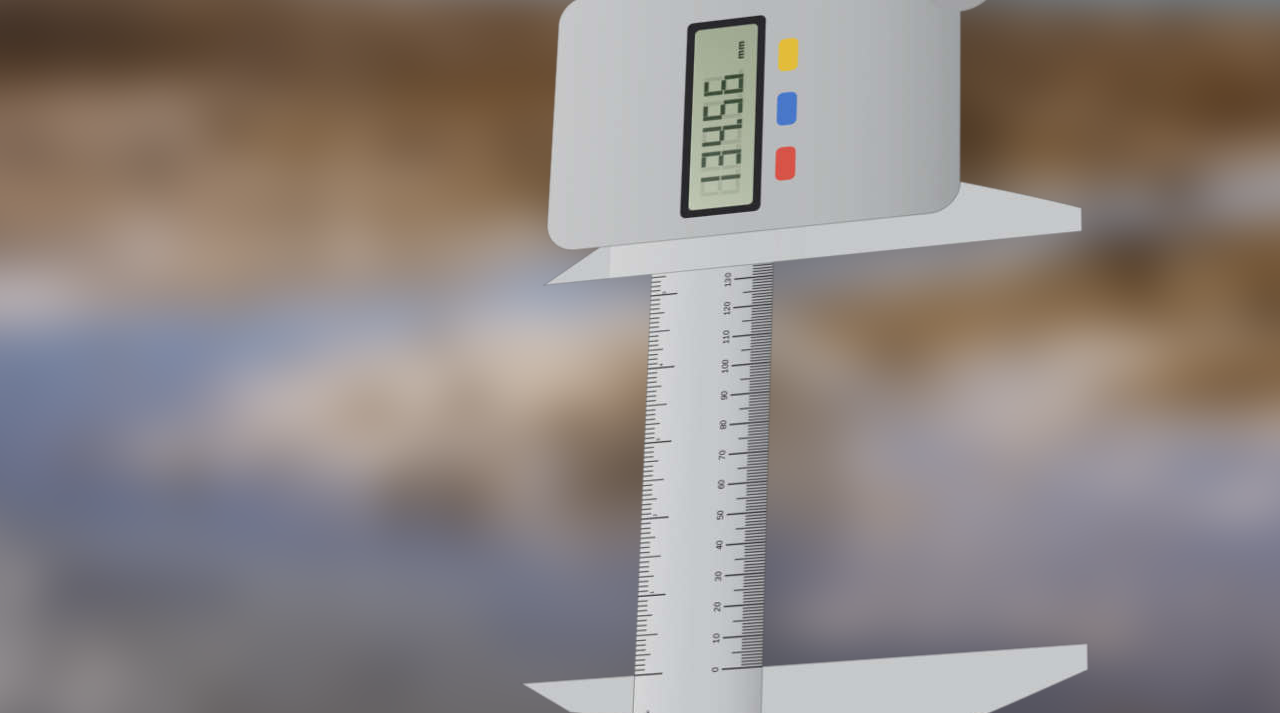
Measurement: 134.56 mm
